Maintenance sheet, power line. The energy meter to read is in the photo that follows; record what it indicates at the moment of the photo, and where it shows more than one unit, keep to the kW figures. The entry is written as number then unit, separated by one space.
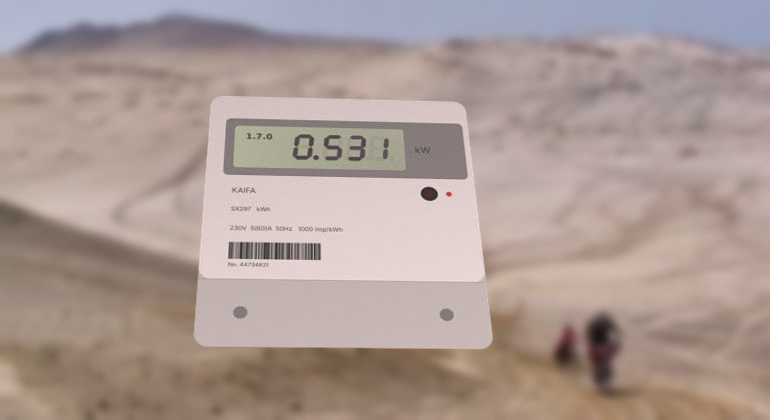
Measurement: 0.531 kW
